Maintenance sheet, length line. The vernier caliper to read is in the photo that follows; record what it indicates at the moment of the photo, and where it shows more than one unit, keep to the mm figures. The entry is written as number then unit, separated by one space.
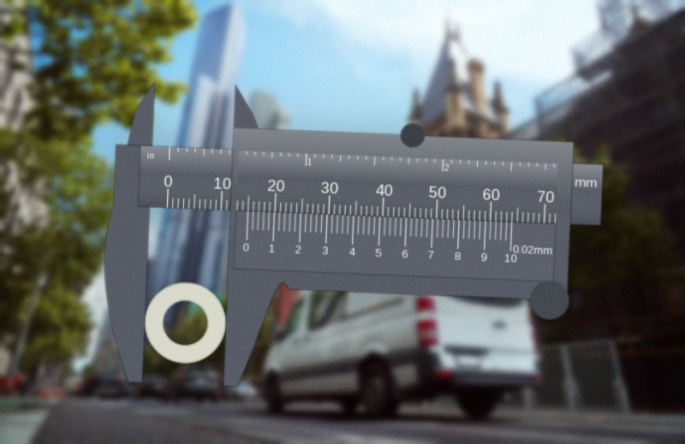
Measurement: 15.0 mm
